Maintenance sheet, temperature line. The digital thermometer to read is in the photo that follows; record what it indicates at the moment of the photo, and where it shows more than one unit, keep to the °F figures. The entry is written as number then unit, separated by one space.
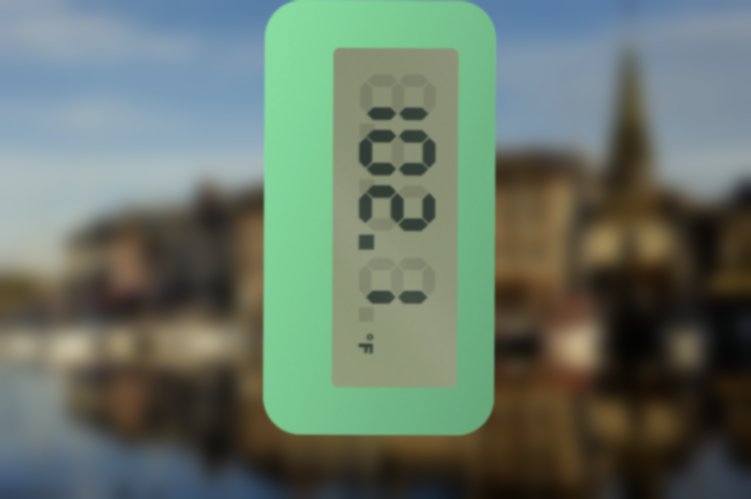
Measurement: 102.1 °F
